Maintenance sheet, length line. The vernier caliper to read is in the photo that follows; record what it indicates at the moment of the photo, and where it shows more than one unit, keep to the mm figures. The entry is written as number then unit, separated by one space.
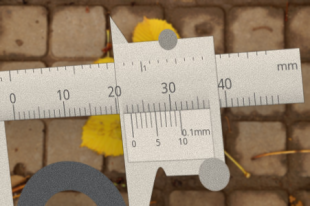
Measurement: 22.6 mm
